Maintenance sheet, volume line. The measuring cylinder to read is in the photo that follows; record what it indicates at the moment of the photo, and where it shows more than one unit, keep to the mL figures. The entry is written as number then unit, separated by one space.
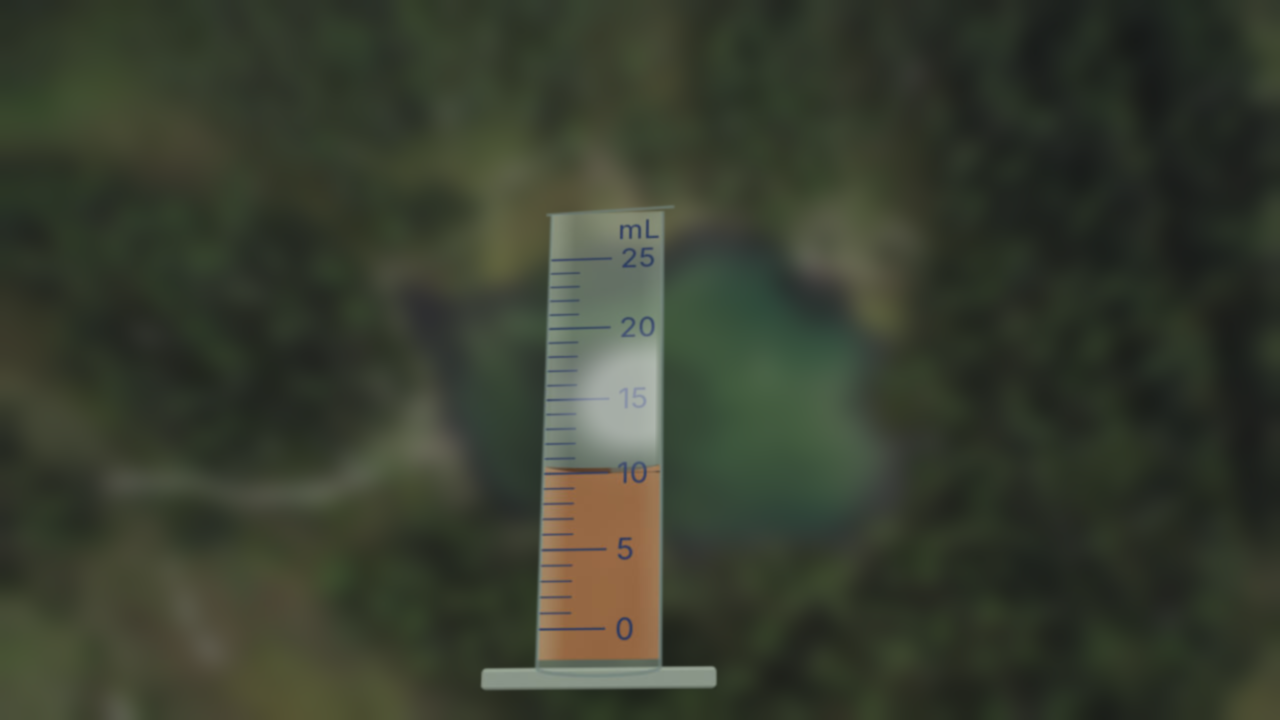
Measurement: 10 mL
